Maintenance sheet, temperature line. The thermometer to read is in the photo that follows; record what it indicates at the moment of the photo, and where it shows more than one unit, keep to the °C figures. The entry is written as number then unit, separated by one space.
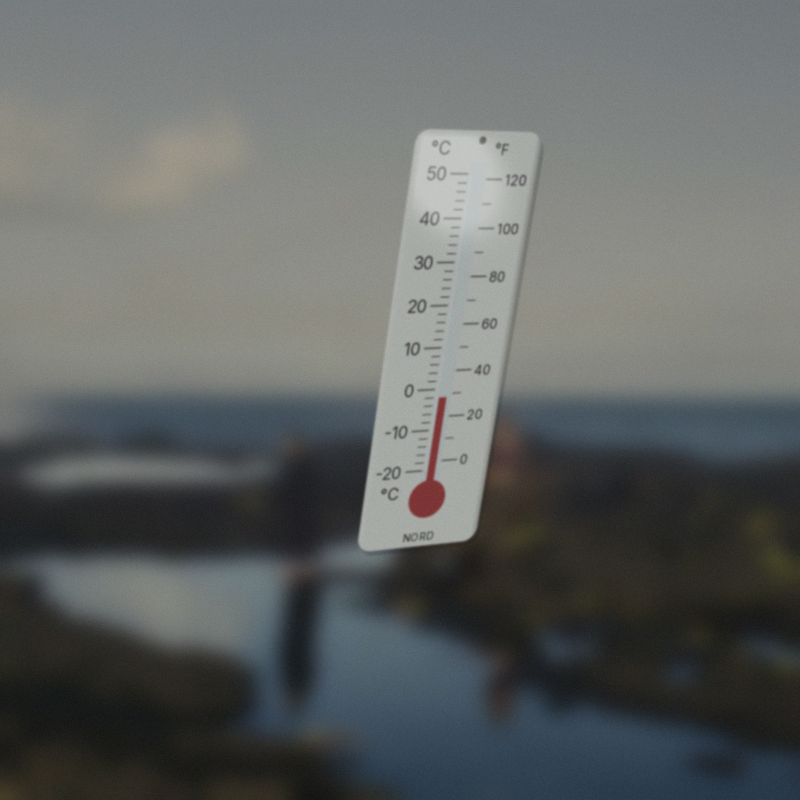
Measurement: -2 °C
